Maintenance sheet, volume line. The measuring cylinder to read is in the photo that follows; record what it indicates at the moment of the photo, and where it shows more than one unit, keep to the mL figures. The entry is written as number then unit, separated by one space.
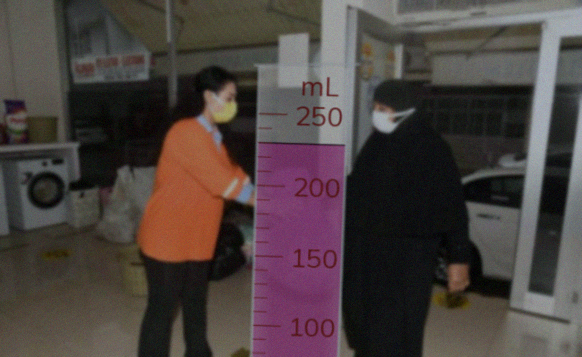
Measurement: 230 mL
